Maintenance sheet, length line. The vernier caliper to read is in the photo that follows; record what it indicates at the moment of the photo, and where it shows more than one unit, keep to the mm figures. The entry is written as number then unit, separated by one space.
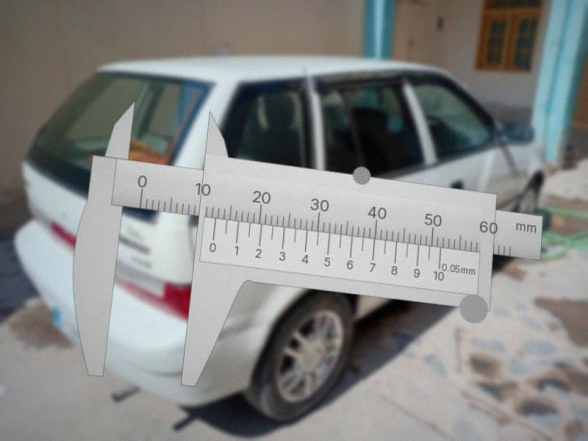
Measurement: 12.6 mm
